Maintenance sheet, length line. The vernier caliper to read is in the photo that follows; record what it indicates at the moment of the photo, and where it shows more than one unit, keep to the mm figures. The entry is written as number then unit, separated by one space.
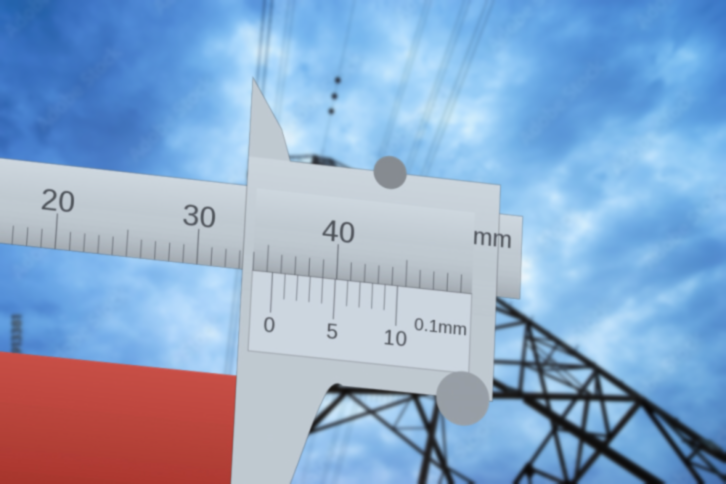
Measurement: 35.4 mm
